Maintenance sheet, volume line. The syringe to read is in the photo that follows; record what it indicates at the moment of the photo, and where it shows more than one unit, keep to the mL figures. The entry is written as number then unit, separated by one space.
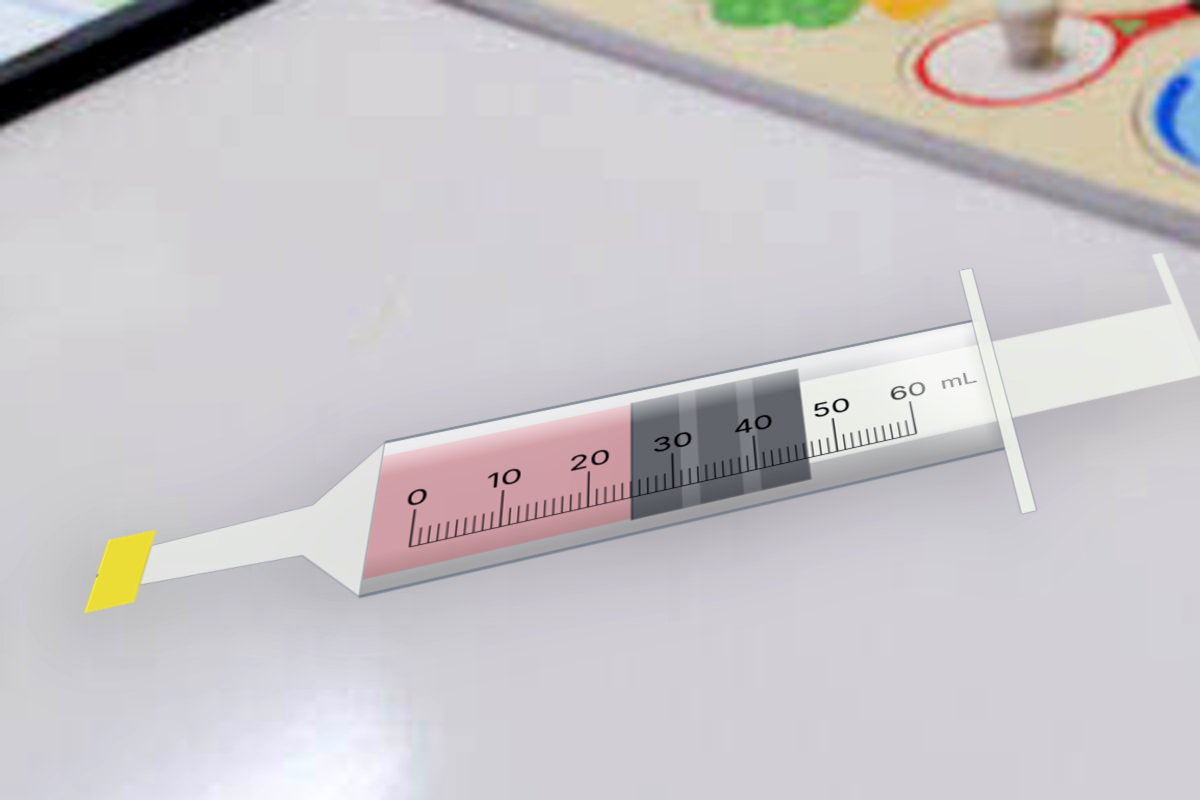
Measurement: 25 mL
